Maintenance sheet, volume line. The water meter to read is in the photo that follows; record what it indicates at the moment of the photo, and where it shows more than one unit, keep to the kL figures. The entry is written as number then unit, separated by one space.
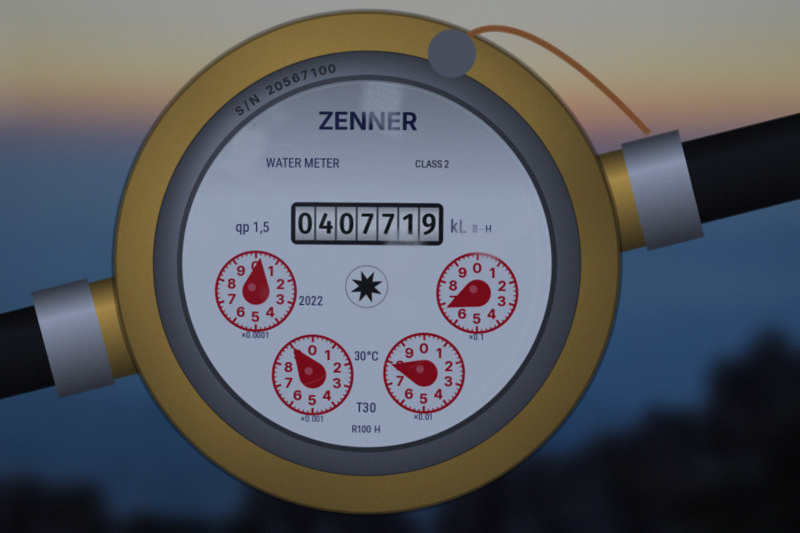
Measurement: 407719.6790 kL
